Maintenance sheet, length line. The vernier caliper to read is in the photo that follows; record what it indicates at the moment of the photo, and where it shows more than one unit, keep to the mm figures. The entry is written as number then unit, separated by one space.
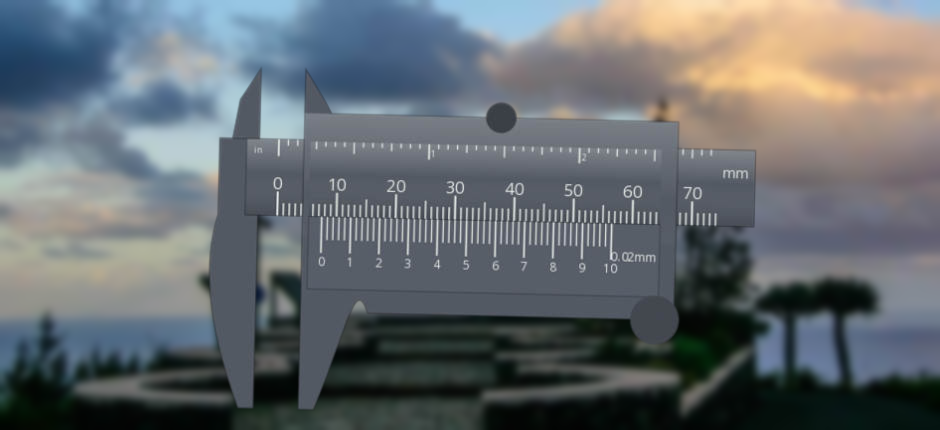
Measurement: 7.5 mm
